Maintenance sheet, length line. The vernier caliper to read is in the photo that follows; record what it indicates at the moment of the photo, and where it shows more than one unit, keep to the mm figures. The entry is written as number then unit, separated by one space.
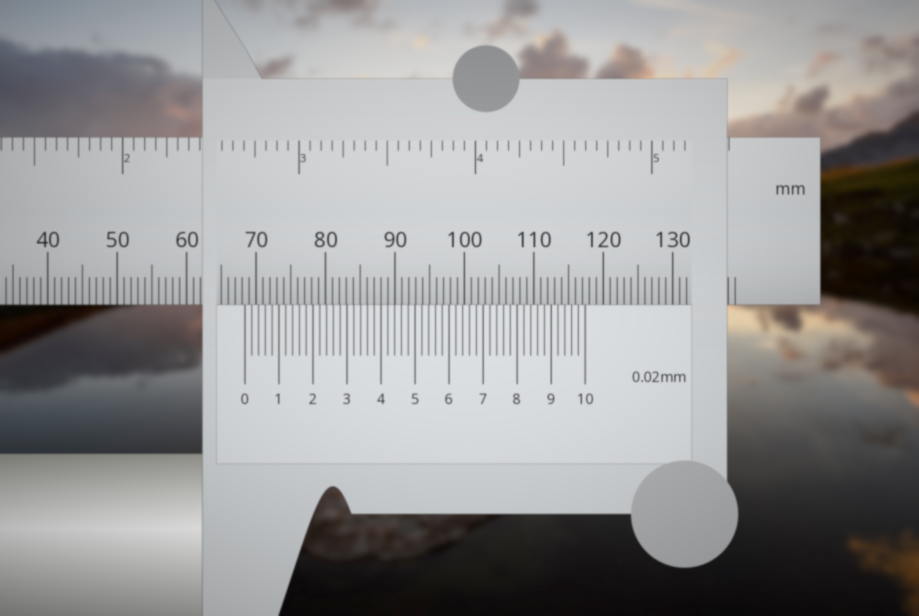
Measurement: 68.4 mm
